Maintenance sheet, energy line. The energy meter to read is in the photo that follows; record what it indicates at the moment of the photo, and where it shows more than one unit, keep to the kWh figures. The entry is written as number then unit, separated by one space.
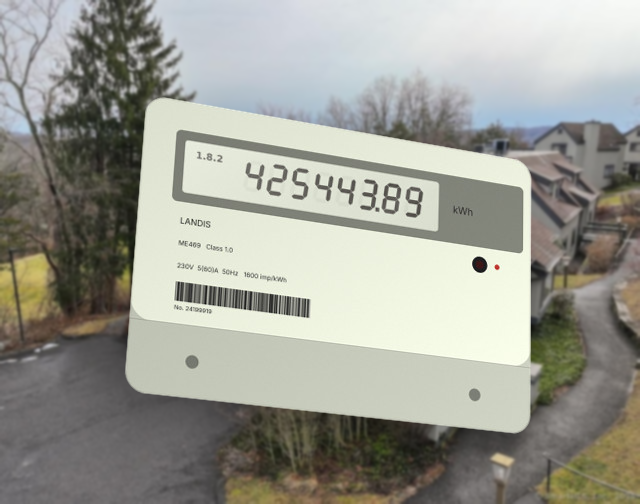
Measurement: 425443.89 kWh
